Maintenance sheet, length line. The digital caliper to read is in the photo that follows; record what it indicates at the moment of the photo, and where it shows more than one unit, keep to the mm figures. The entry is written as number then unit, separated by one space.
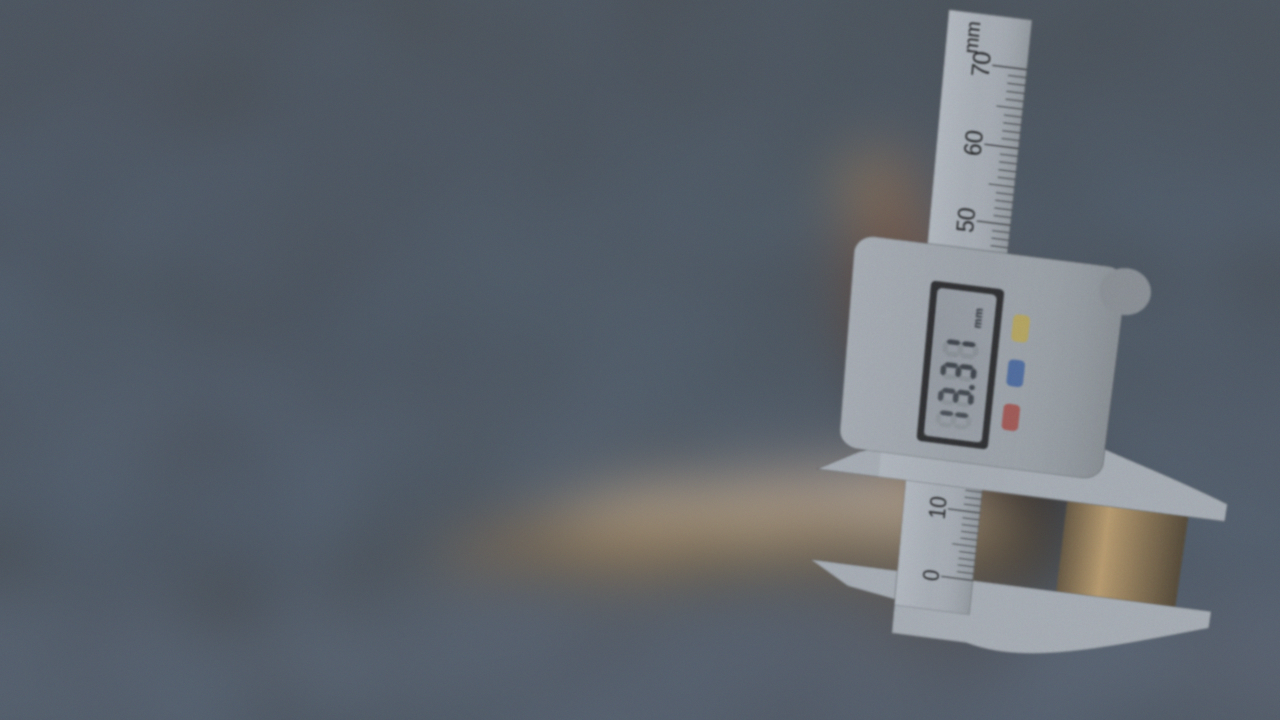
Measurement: 13.31 mm
